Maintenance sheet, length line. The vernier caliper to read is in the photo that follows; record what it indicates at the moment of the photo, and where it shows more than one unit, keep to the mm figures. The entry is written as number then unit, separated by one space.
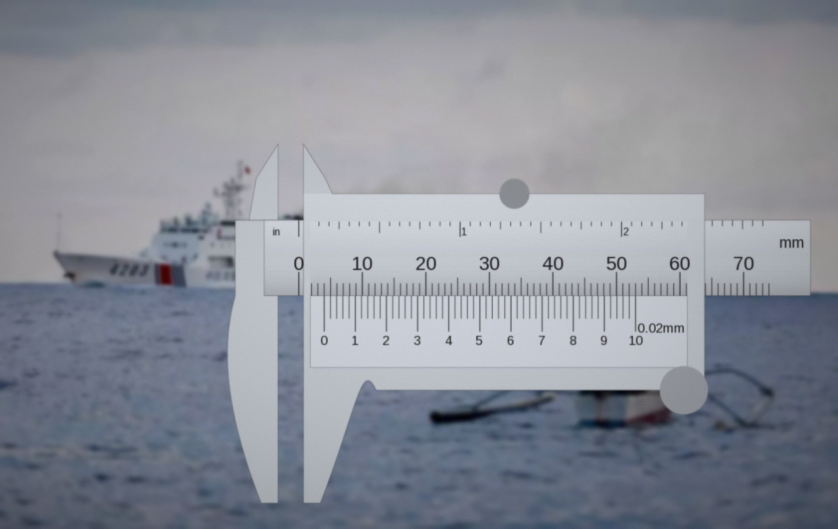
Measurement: 4.0 mm
